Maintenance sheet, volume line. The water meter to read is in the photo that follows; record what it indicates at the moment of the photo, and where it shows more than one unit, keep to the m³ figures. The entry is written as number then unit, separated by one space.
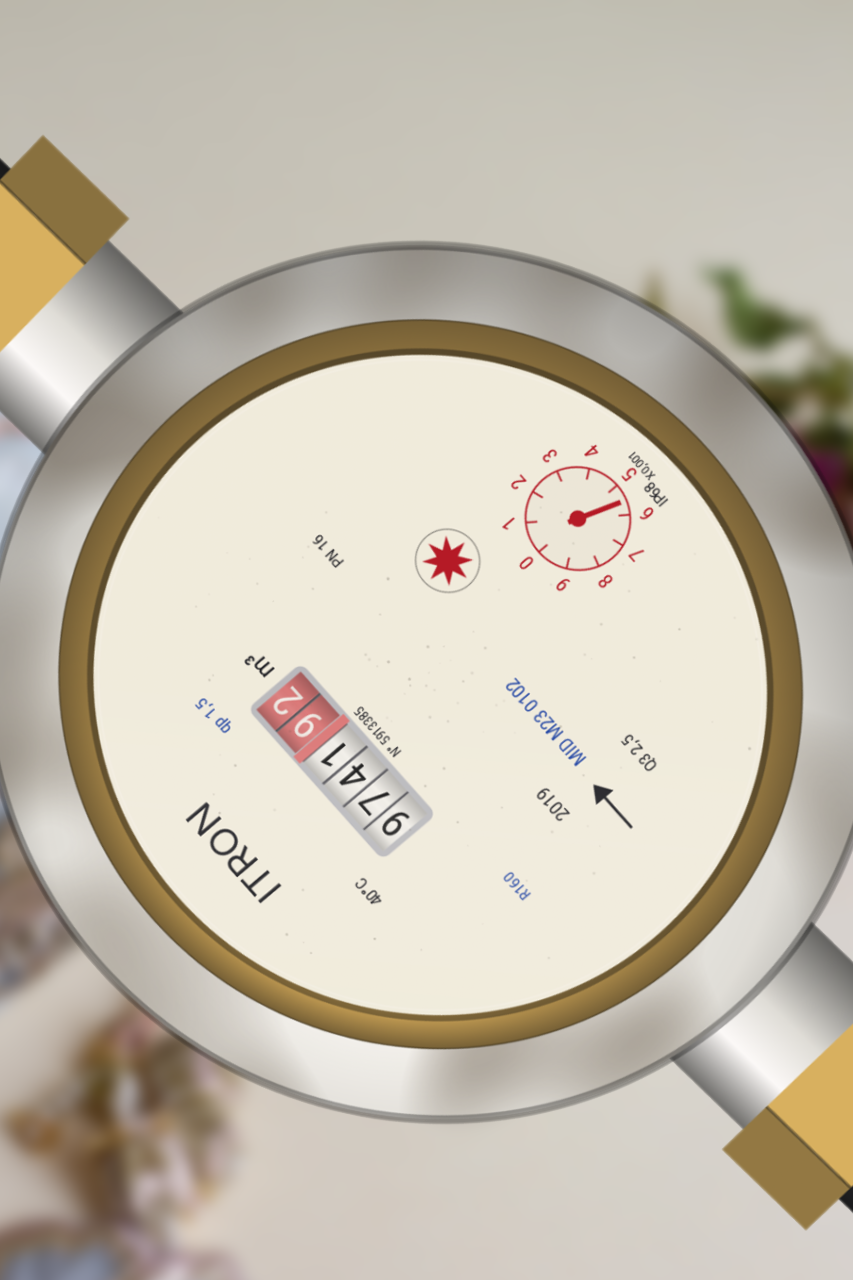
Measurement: 9741.925 m³
